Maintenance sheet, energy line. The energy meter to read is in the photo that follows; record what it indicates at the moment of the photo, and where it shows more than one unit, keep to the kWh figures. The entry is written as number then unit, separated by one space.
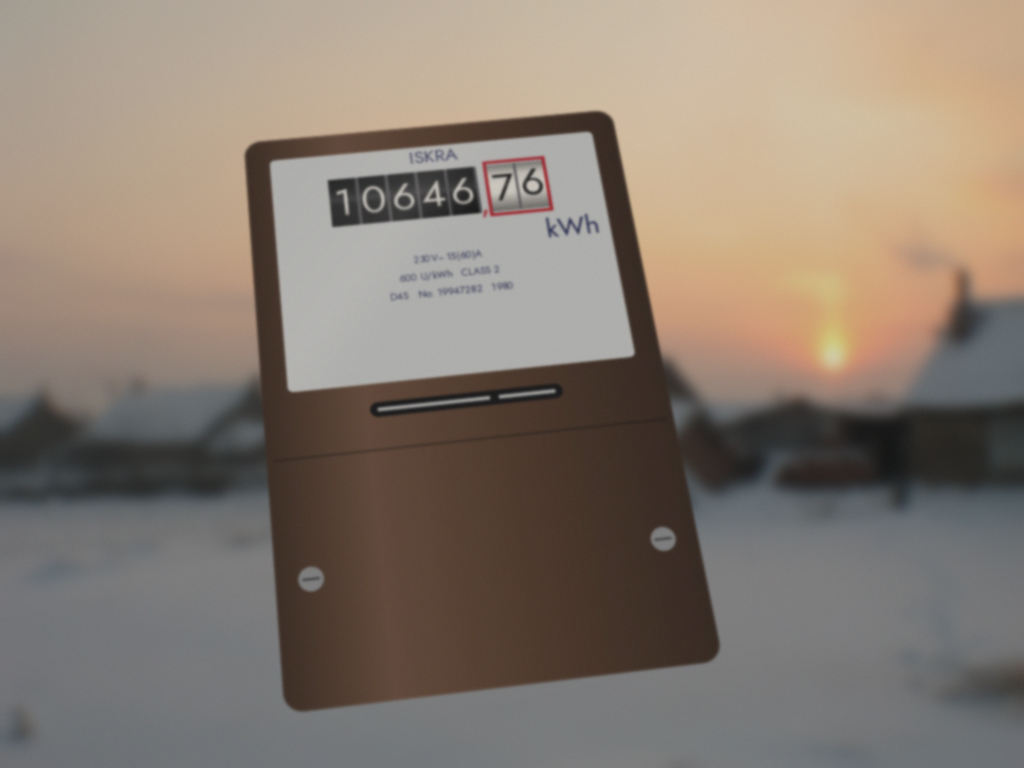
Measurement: 10646.76 kWh
